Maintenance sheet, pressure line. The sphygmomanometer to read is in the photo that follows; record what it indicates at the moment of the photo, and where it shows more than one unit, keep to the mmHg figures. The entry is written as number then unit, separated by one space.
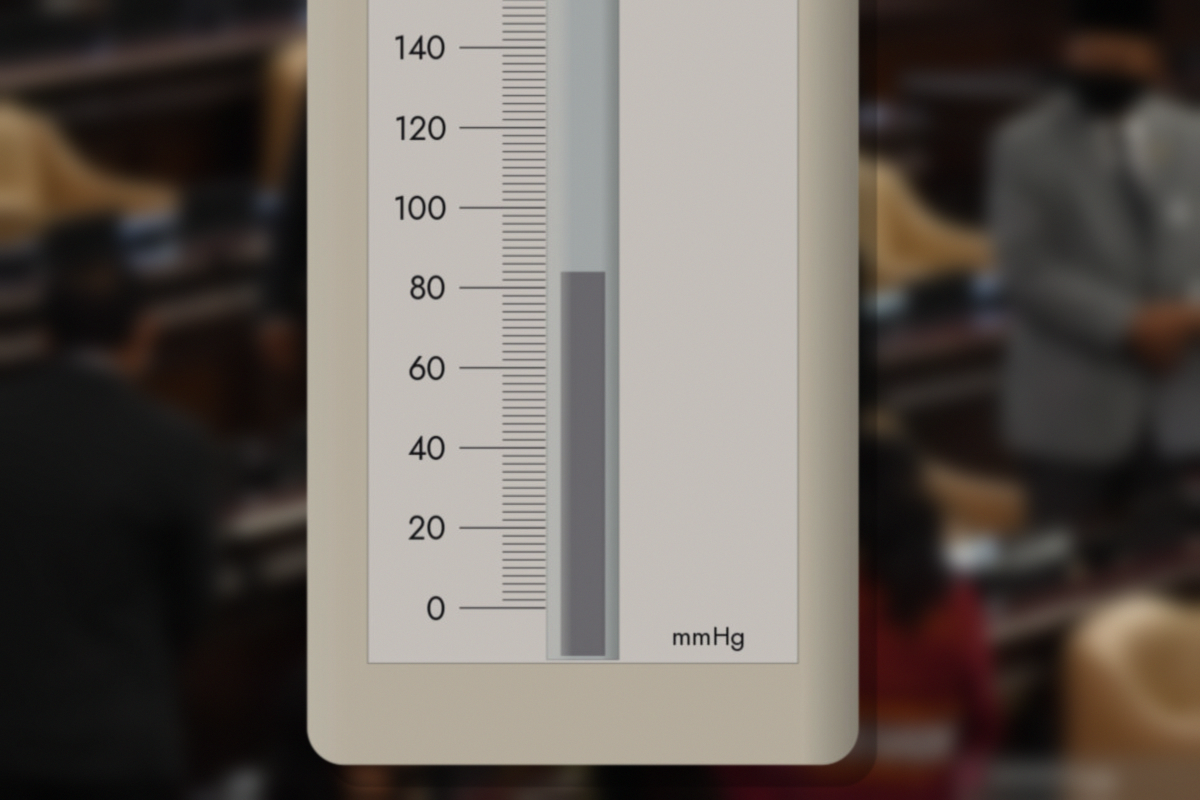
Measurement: 84 mmHg
